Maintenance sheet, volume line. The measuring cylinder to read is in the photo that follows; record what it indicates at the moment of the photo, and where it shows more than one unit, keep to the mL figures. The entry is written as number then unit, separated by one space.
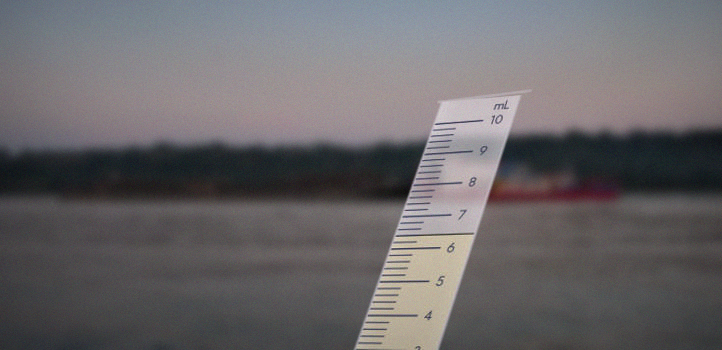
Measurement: 6.4 mL
